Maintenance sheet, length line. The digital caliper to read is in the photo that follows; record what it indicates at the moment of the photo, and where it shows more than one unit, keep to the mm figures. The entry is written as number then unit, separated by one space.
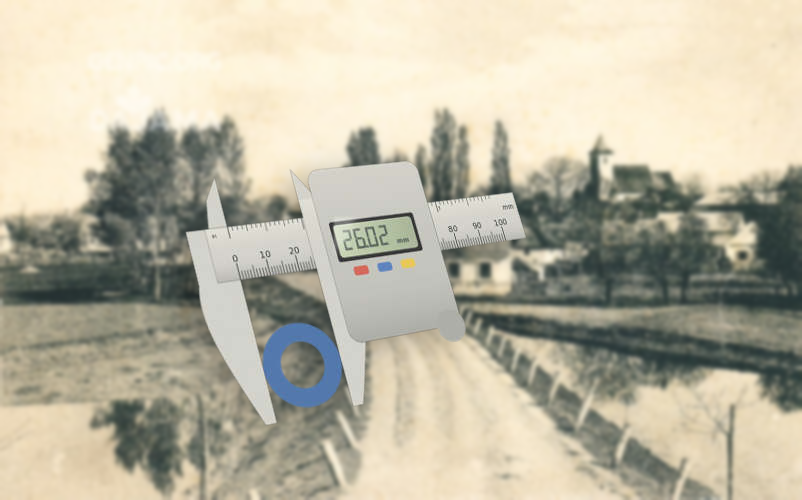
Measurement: 26.02 mm
